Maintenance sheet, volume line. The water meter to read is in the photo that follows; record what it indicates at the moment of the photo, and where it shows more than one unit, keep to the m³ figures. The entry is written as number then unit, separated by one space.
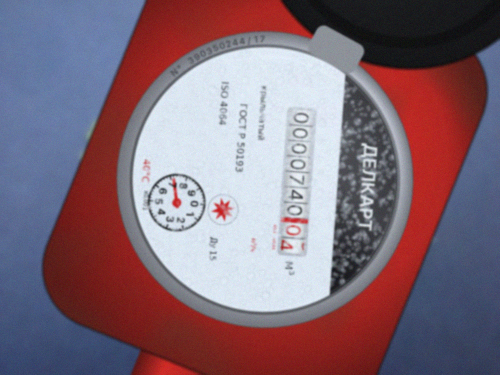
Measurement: 740.037 m³
